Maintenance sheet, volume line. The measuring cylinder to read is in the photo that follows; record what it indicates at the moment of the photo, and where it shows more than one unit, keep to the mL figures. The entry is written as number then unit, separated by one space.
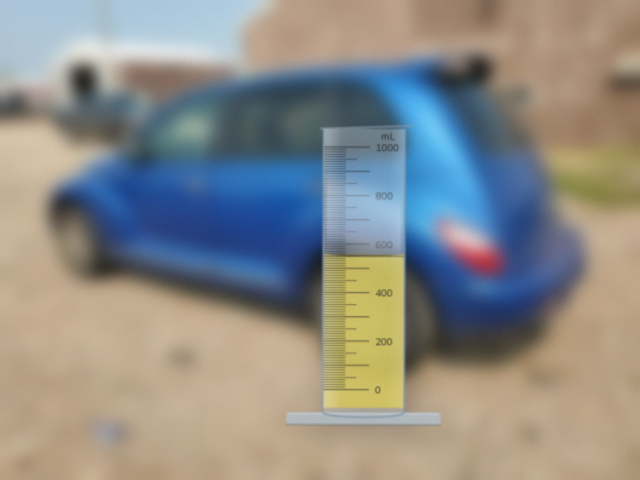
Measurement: 550 mL
